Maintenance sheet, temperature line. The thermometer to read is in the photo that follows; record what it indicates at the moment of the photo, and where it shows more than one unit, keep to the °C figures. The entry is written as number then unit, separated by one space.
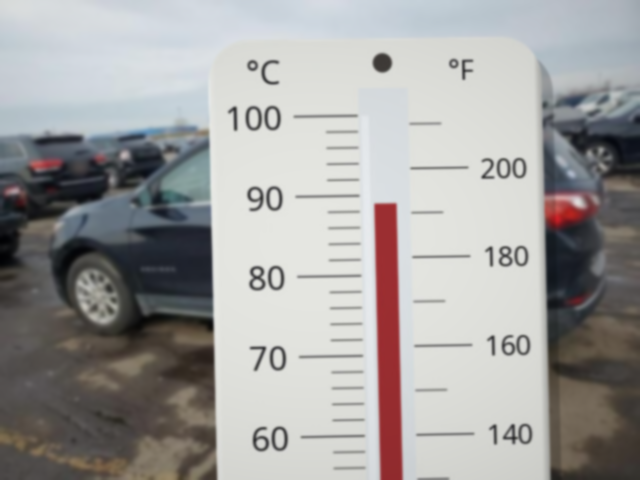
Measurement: 89 °C
